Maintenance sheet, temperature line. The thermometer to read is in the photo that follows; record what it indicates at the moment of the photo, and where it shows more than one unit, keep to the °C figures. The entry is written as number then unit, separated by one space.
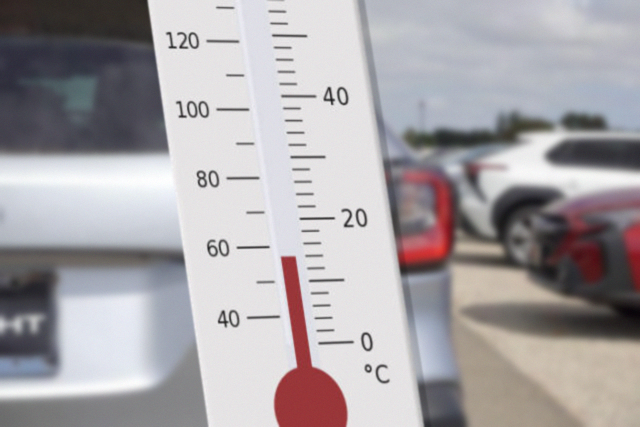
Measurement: 14 °C
